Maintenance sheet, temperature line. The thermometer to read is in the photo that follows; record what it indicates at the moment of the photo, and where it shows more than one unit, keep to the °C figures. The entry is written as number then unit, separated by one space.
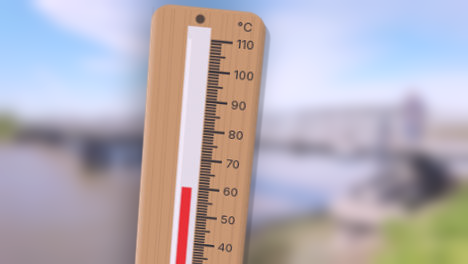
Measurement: 60 °C
